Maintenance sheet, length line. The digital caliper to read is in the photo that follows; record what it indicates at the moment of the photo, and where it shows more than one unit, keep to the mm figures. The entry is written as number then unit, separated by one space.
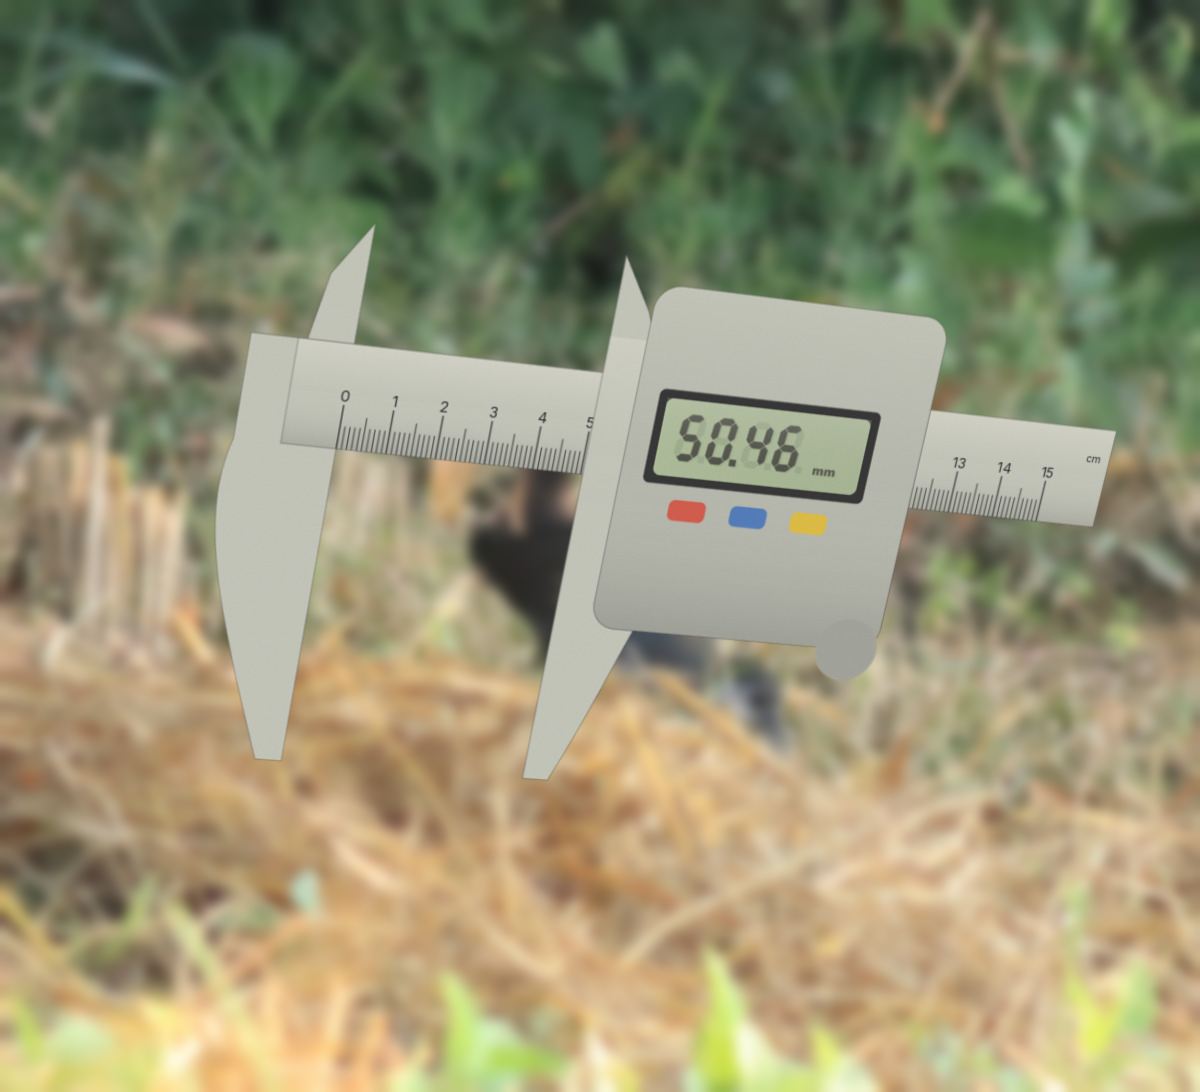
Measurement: 50.46 mm
